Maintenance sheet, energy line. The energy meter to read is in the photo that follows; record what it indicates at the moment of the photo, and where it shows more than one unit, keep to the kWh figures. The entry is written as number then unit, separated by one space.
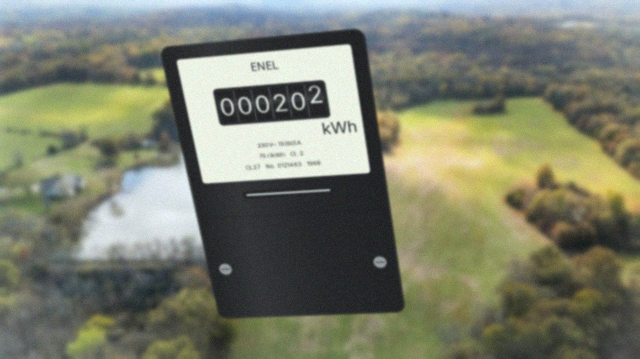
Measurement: 202 kWh
